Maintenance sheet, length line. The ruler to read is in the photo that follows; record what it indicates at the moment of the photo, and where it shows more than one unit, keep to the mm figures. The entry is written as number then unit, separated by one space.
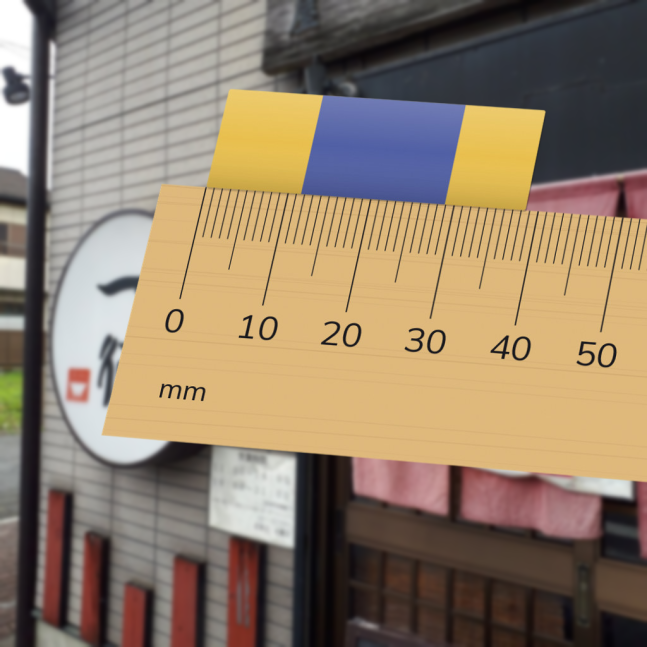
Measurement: 38.5 mm
